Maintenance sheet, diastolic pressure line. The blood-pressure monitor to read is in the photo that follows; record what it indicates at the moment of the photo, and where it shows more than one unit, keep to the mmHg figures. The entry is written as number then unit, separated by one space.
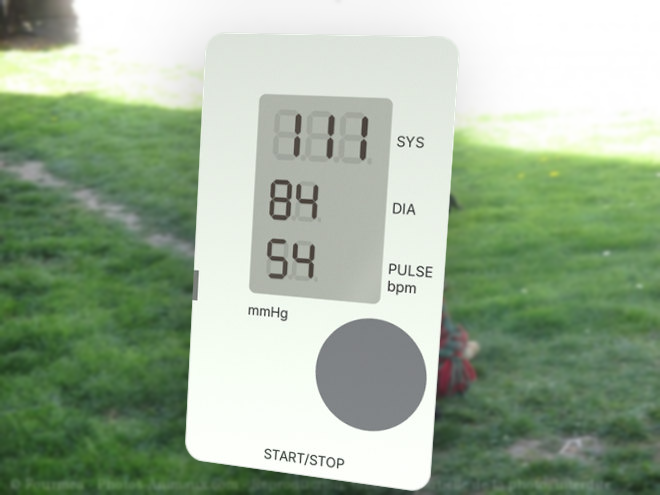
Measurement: 84 mmHg
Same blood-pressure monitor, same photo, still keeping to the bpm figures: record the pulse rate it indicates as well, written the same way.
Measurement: 54 bpm
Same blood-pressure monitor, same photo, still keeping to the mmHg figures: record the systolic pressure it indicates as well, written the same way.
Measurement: 111 mmHg
